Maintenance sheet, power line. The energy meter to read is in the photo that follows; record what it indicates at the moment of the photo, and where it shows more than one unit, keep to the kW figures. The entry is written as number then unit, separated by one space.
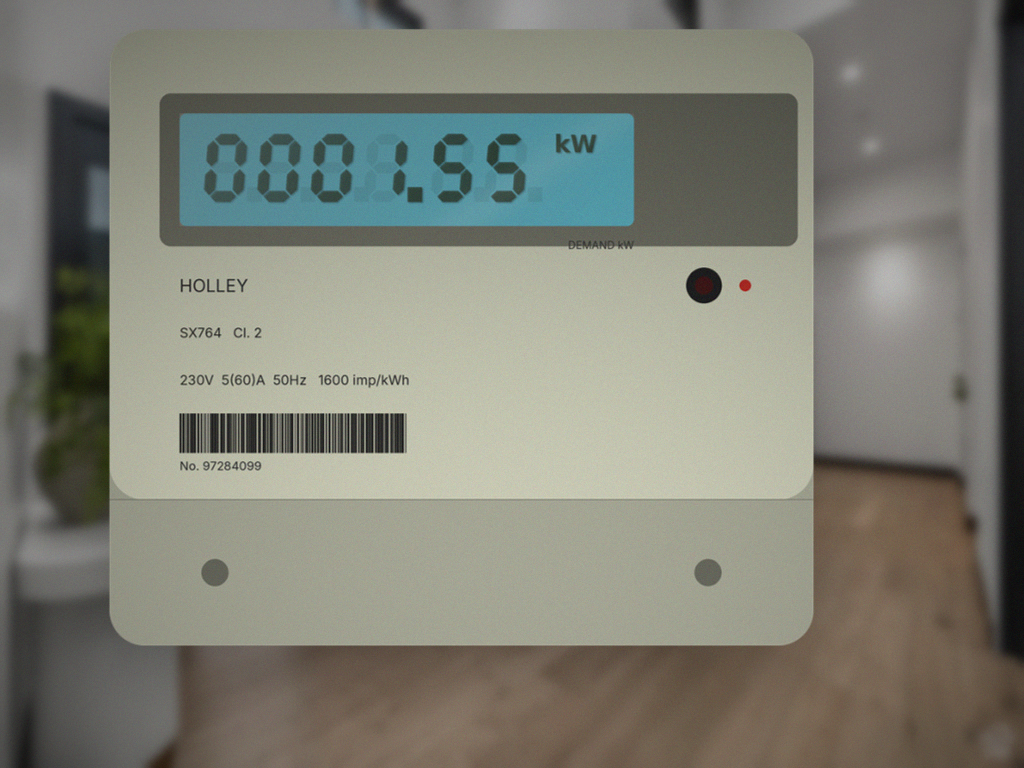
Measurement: 1.55 kW
